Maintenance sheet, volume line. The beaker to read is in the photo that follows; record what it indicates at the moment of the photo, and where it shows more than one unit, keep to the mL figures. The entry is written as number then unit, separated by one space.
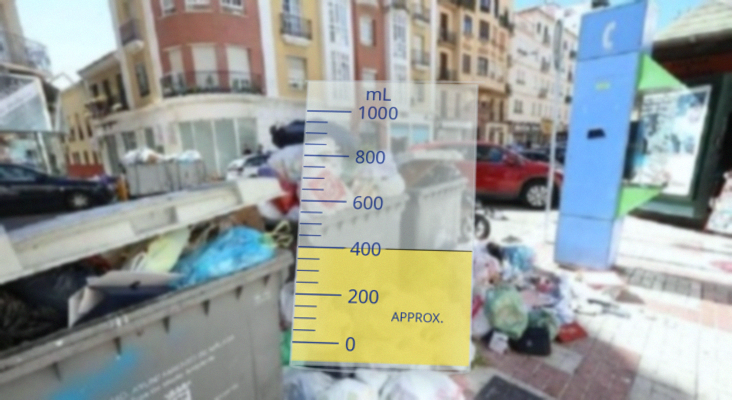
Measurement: 400 mL
